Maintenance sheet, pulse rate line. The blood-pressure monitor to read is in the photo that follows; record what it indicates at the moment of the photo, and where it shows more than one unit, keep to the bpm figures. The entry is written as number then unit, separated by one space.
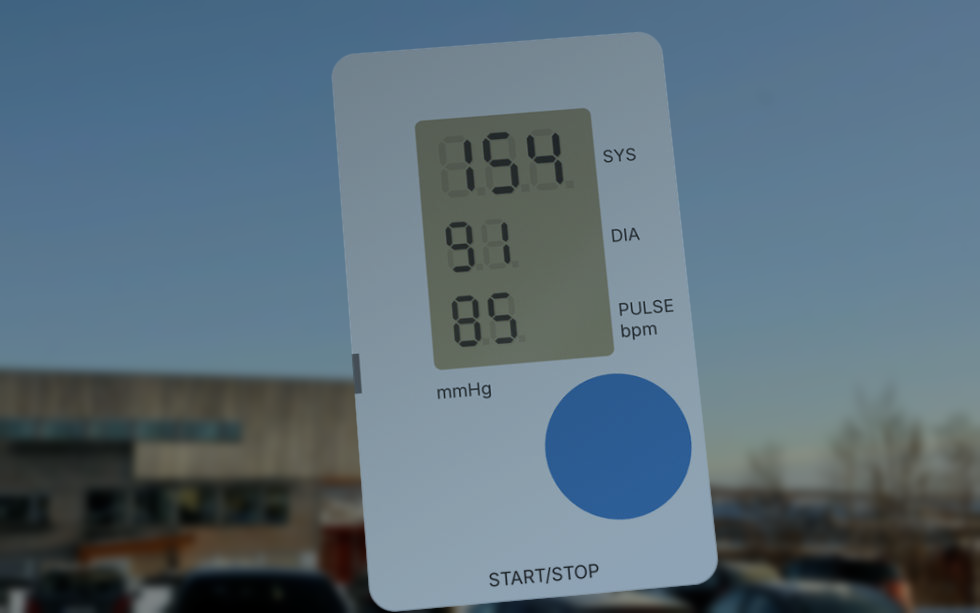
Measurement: 85 bpm
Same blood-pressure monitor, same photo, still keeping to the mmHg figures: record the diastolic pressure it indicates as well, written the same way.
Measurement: 91 mmHg
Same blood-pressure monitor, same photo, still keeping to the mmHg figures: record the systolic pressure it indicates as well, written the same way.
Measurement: 154 mmHg
